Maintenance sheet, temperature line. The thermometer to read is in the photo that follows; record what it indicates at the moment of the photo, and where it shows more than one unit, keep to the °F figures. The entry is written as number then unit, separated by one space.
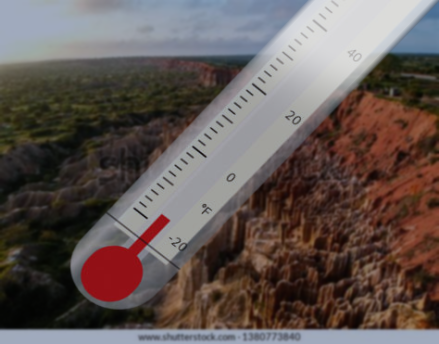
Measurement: -17 °F
